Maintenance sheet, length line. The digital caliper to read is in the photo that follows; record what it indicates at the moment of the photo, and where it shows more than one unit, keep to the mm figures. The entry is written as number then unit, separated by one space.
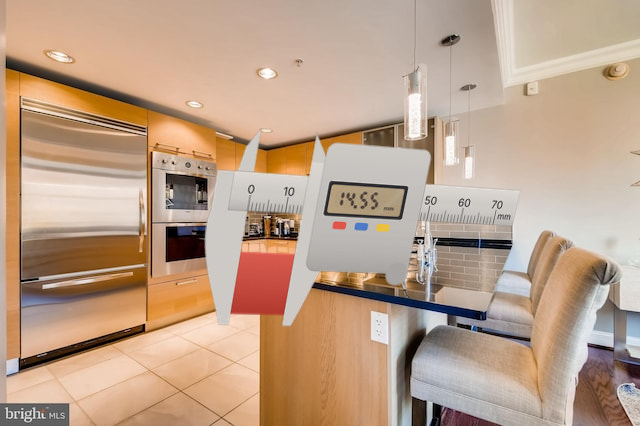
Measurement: 14.55 mm
